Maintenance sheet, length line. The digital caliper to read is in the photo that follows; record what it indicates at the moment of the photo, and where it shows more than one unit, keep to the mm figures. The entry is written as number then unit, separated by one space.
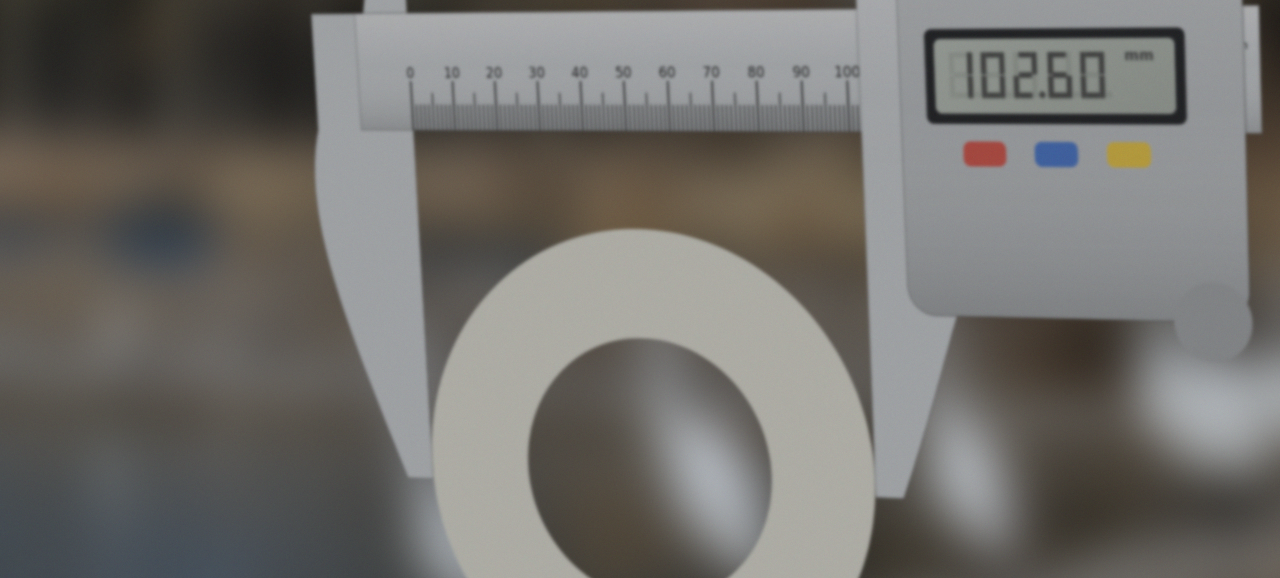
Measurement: 102.60 mm
